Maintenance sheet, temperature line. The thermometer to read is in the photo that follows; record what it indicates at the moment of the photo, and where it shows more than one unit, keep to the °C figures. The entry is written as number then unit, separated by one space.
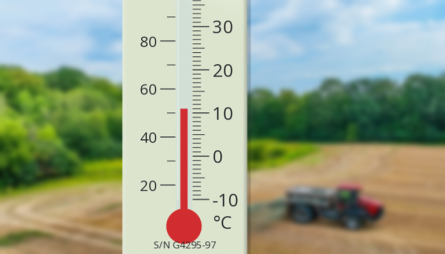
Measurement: 11 °C
